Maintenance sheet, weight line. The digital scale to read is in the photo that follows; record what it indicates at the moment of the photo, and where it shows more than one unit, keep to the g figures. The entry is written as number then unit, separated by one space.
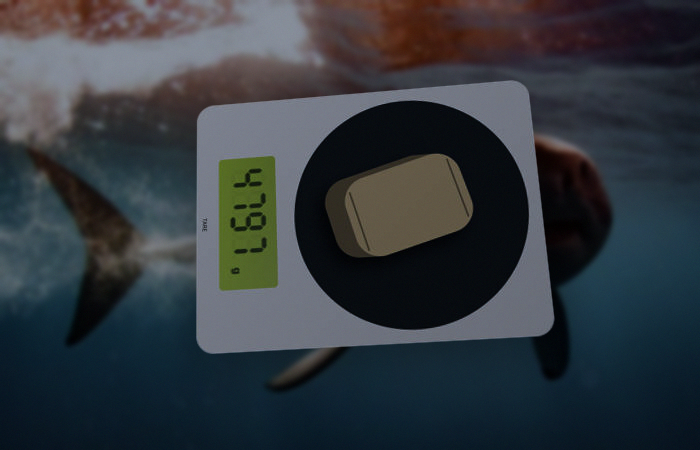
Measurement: 4797 g
